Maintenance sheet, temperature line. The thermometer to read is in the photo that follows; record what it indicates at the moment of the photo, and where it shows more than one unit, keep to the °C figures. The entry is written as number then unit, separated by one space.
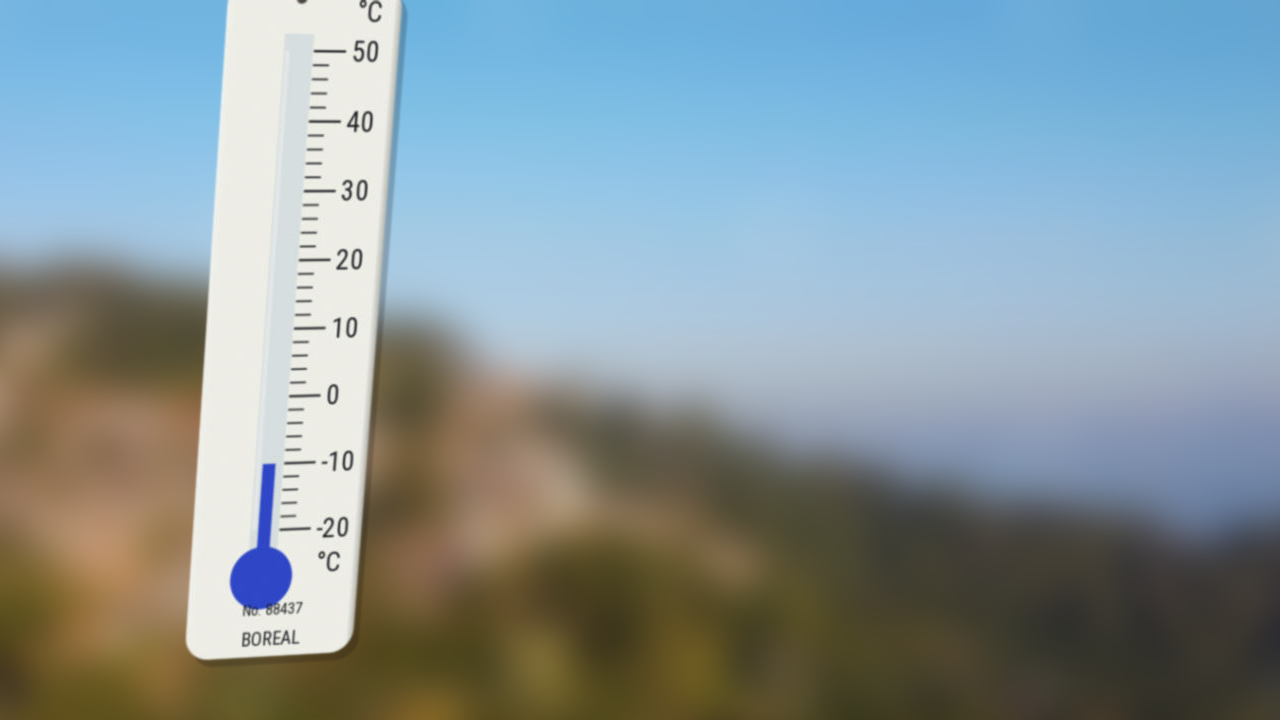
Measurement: -10 °C
